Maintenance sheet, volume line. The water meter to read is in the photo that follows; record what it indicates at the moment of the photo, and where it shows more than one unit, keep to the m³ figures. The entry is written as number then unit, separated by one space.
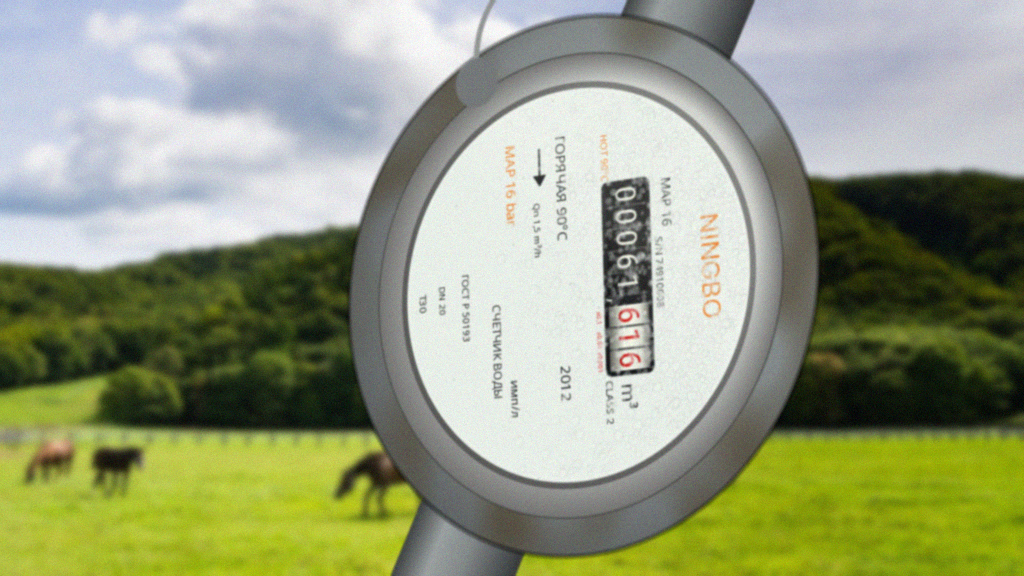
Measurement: 61.616 m³
